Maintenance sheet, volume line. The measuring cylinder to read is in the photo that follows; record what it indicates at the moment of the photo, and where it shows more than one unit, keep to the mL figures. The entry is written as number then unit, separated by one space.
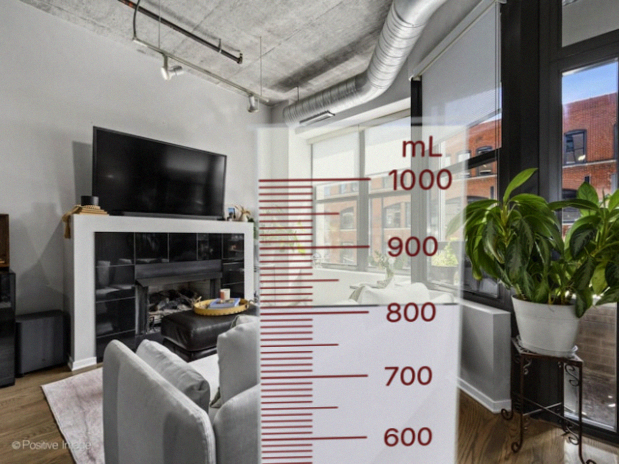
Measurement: 810 mL
